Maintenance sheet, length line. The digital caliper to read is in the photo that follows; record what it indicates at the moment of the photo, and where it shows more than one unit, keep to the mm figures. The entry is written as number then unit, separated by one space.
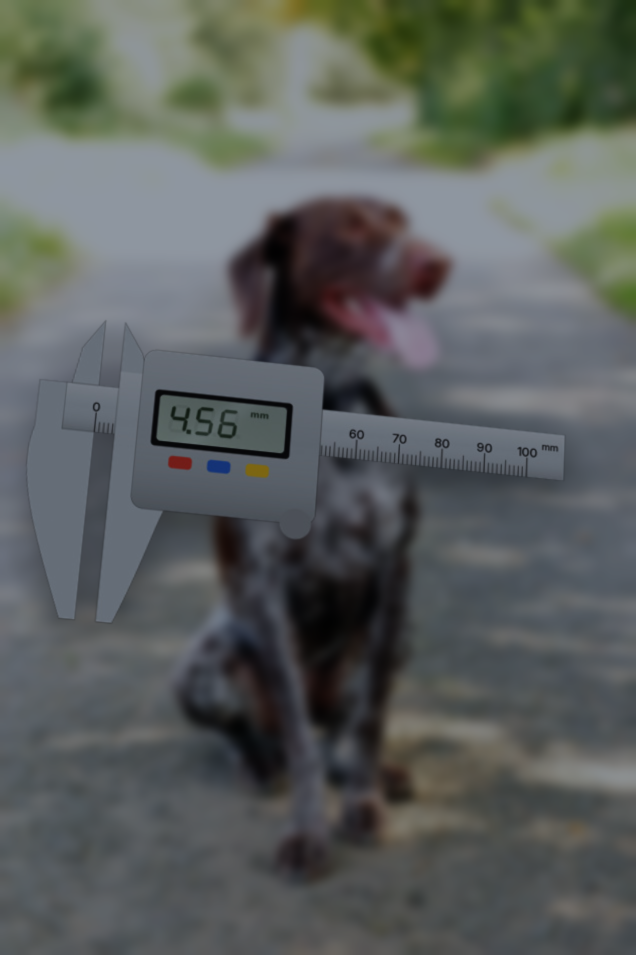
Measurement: 4.56 mm
